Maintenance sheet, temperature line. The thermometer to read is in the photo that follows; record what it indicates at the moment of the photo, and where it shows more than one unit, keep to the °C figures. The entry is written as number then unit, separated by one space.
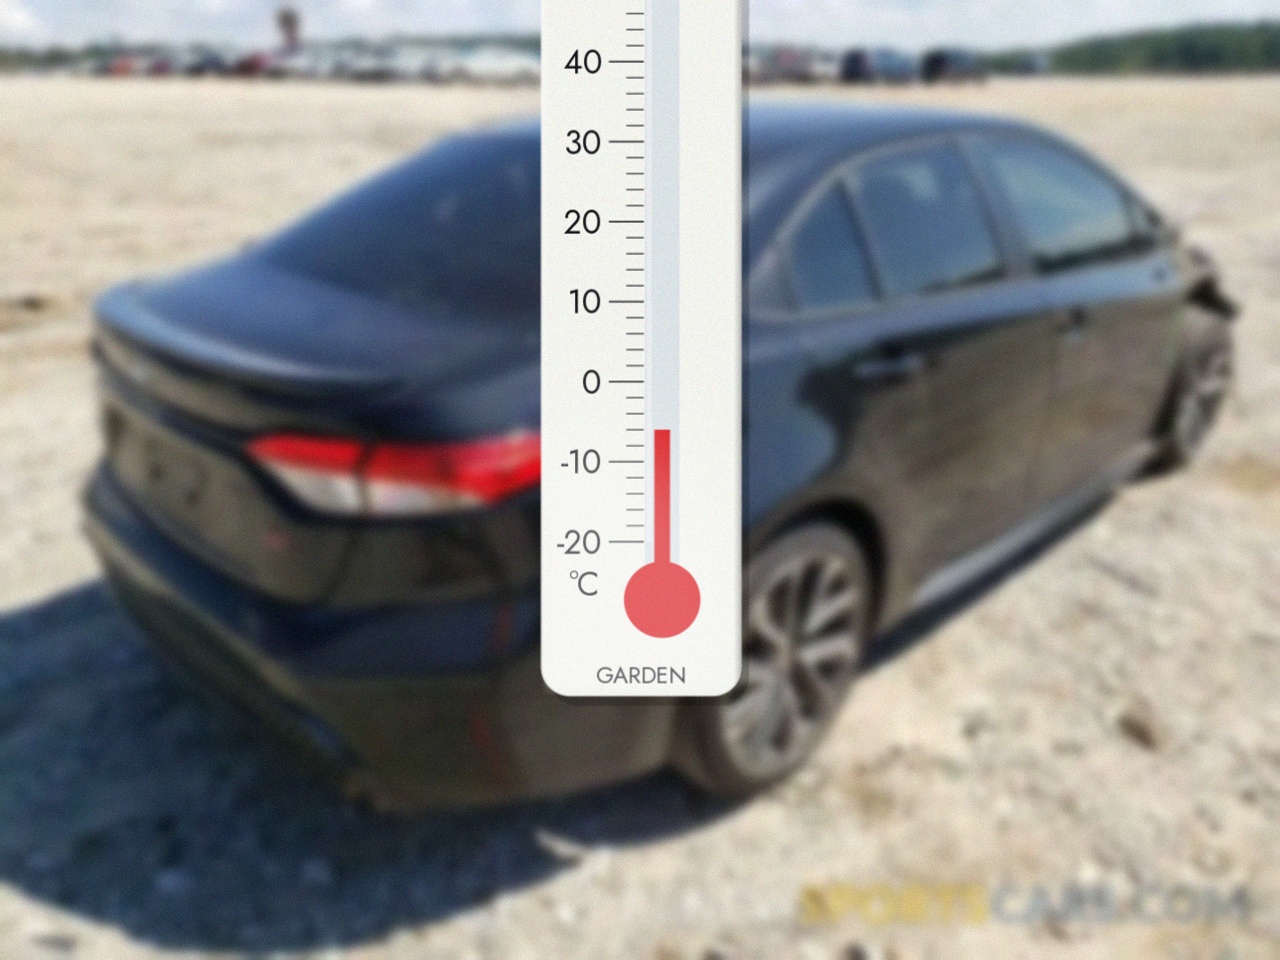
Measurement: -6 °C
